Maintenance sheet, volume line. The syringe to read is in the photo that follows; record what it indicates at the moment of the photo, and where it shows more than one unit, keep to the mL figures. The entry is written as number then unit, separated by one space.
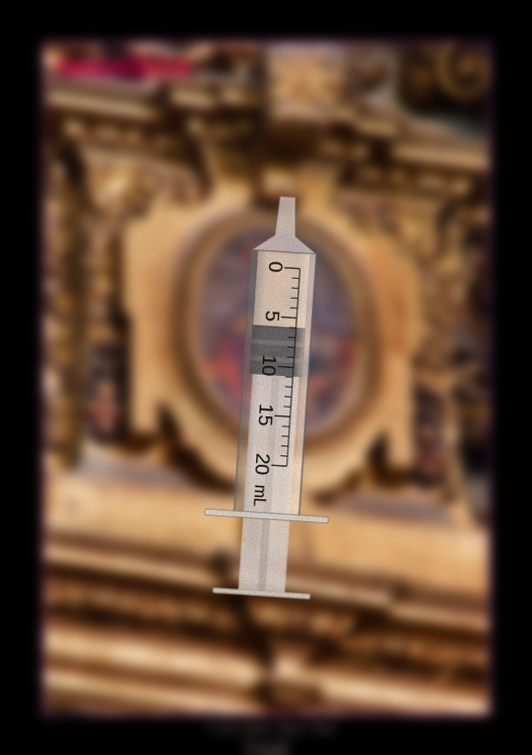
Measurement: 6 mL
